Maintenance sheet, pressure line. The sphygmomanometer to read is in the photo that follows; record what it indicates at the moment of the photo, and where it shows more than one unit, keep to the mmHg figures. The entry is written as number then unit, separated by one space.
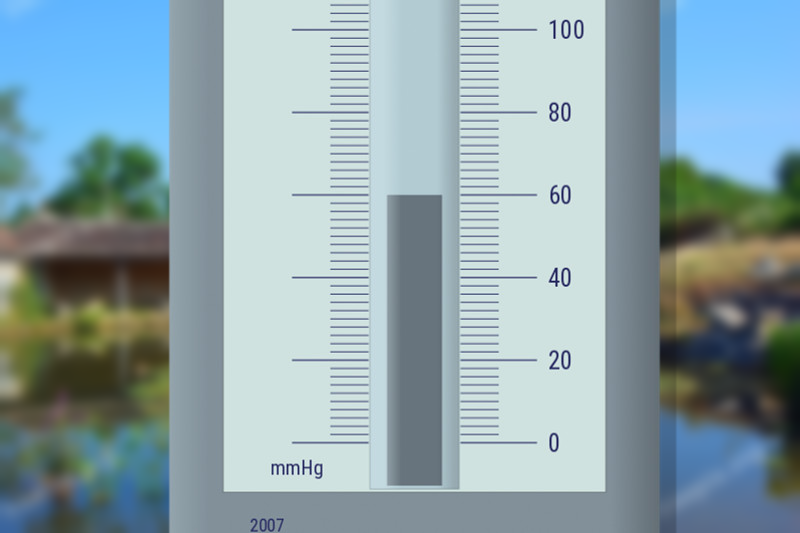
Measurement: 60 mmHg
